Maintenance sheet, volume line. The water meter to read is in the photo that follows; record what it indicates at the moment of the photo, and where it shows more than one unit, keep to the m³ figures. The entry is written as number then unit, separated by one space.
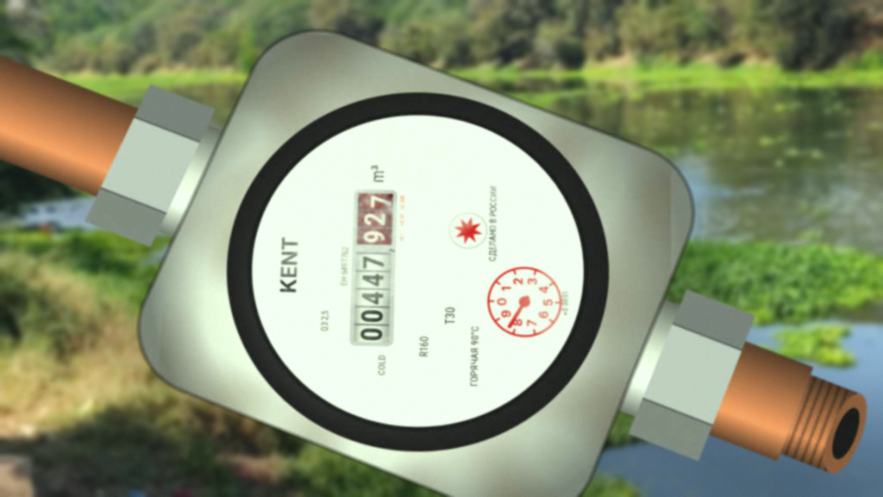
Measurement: 447.9268 m³
